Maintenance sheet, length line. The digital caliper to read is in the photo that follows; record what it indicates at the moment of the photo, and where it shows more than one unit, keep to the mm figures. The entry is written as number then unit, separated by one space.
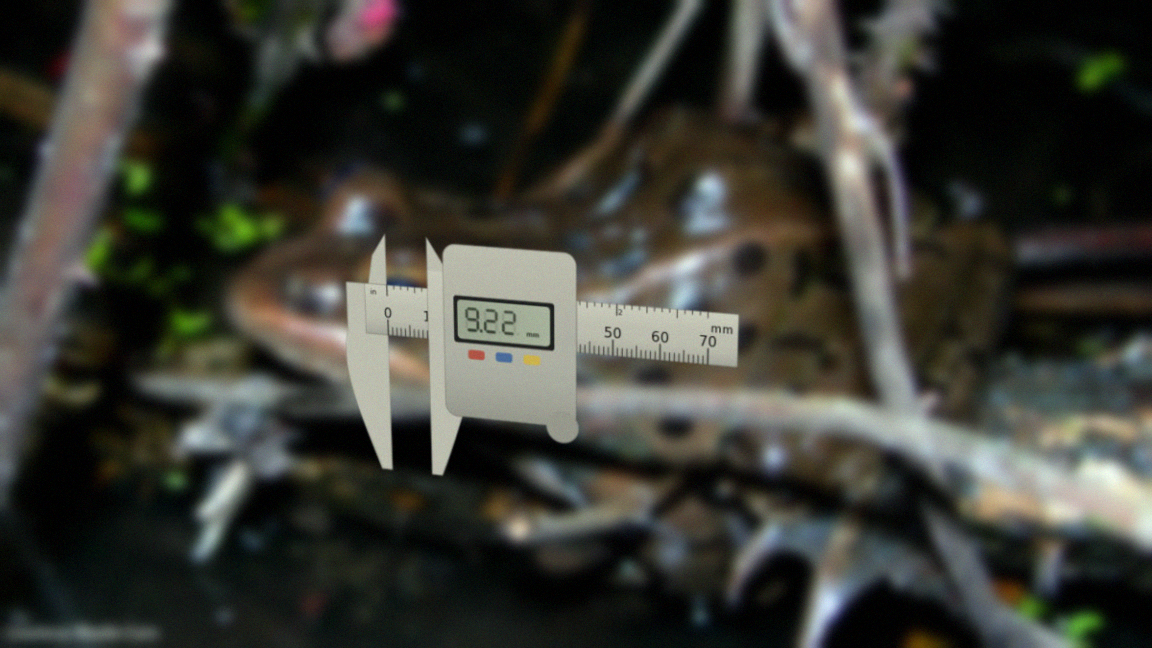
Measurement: 9.22 mm
